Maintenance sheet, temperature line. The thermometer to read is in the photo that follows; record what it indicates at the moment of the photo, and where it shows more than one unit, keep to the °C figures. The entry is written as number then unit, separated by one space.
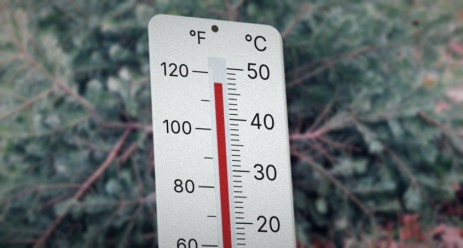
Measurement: 47 °C
